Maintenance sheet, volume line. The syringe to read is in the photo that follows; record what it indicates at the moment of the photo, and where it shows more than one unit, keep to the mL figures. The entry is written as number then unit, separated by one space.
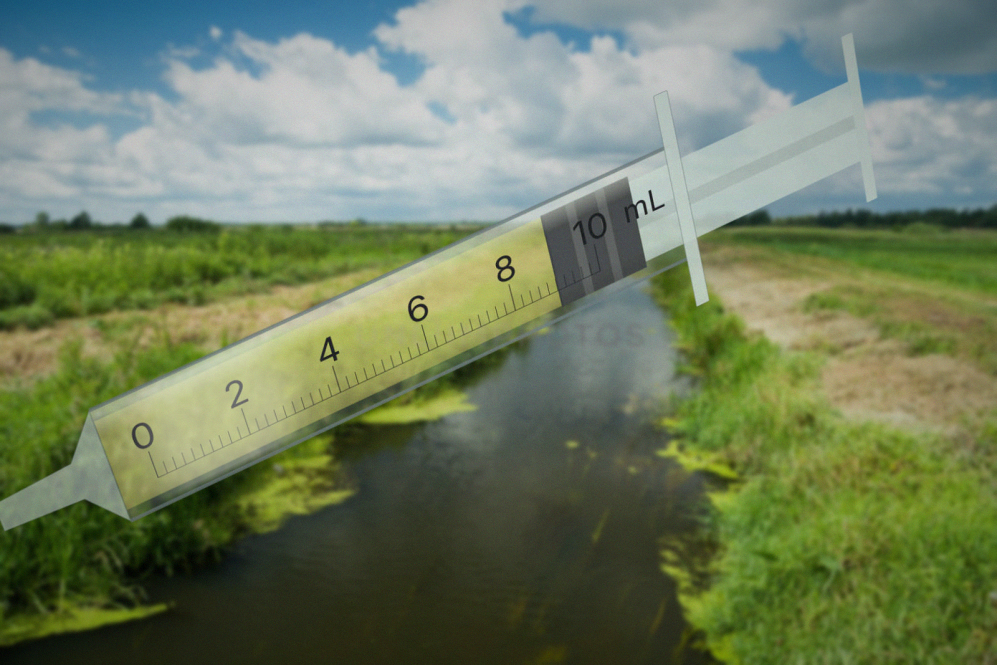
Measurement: 9 mL
